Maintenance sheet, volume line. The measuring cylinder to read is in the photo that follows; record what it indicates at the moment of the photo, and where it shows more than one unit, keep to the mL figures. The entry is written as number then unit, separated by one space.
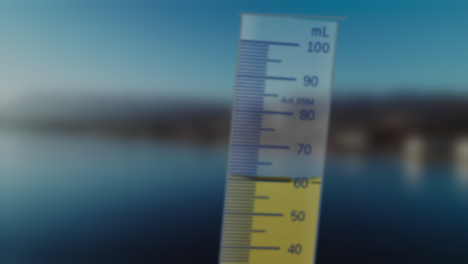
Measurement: 60 mL
